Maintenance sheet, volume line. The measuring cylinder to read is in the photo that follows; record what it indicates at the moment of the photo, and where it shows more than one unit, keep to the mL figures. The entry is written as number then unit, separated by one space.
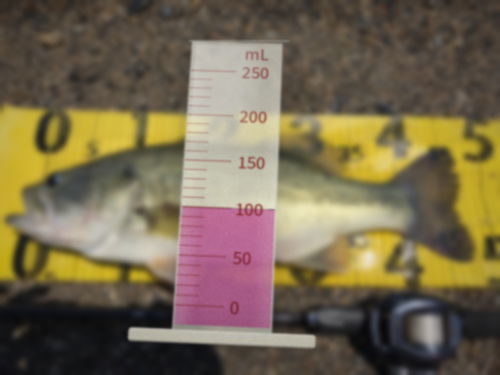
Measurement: 100 mL
